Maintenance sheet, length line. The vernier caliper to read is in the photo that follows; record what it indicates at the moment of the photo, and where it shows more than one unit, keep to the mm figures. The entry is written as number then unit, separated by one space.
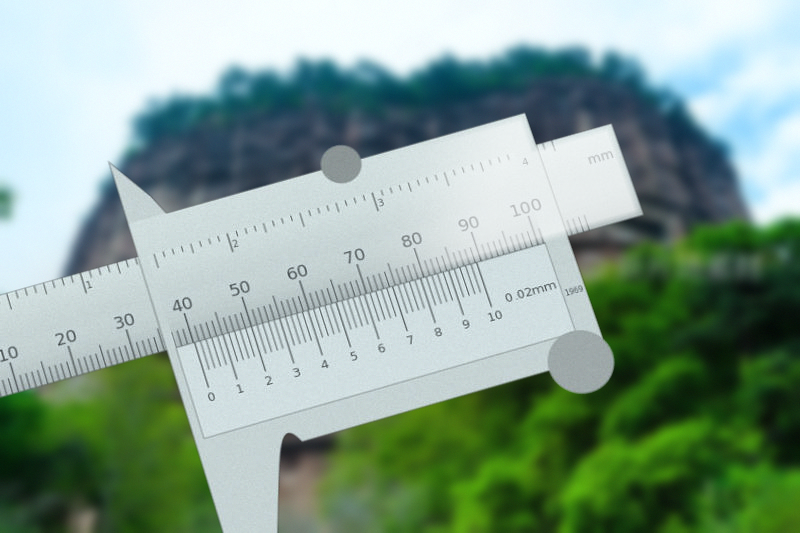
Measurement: 40.2 mm
